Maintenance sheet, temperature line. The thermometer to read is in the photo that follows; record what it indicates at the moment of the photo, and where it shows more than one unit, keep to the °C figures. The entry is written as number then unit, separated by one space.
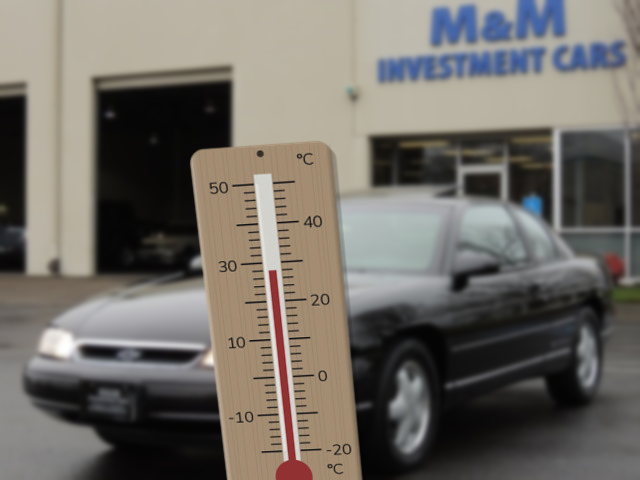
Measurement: 28 °C
